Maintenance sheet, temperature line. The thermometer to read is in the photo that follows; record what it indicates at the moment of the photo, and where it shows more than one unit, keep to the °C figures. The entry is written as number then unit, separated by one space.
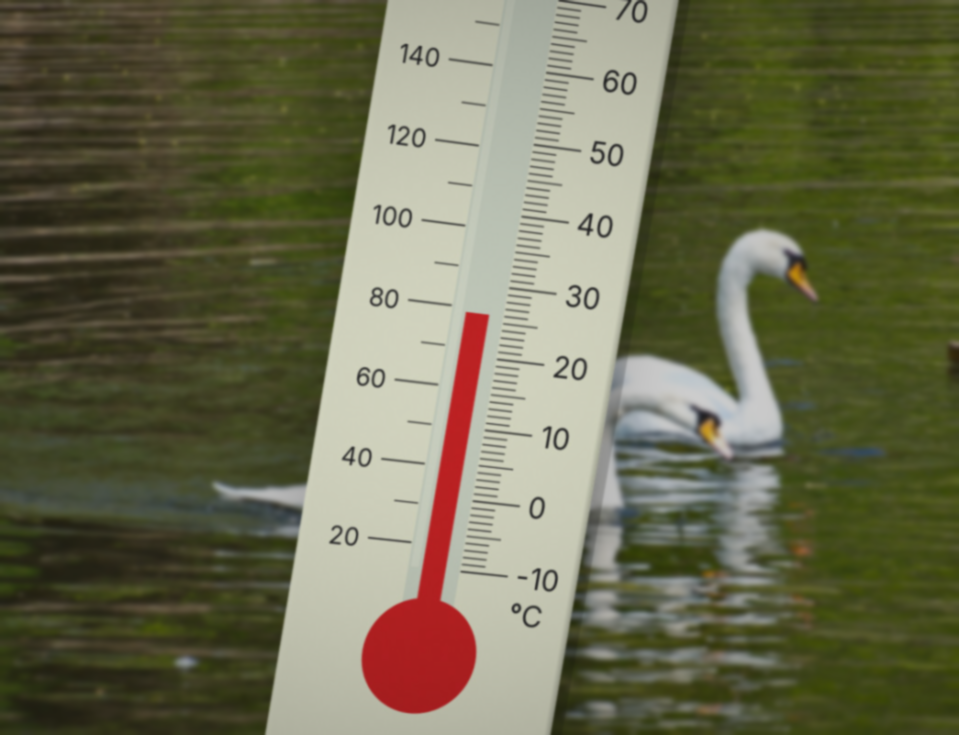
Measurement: 26 °C
